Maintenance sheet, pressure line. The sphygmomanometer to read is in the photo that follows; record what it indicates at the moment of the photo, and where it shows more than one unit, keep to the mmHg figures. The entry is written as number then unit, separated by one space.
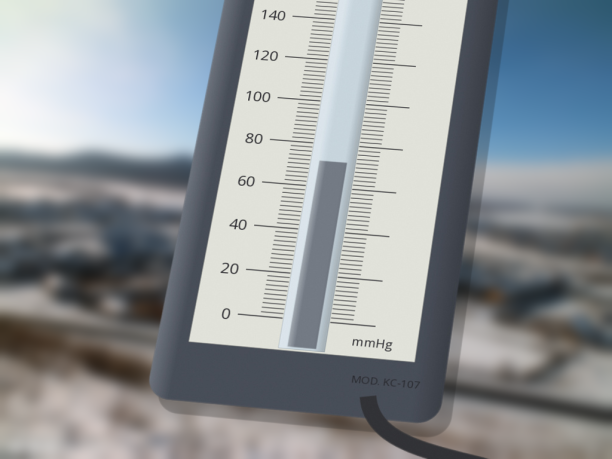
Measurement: 72 mmHg
